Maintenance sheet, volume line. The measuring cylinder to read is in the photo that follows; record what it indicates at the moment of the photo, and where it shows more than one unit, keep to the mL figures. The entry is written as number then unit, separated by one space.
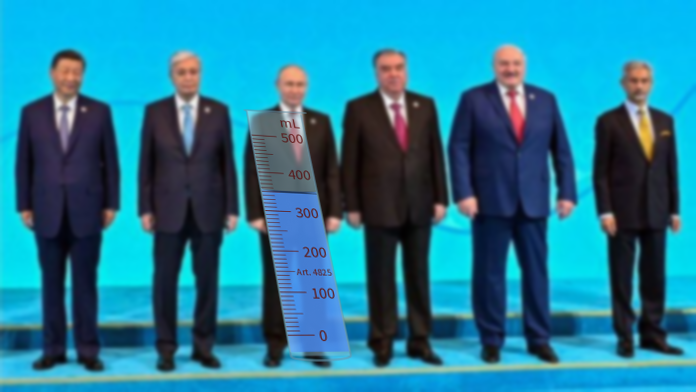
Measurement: 350 mL
